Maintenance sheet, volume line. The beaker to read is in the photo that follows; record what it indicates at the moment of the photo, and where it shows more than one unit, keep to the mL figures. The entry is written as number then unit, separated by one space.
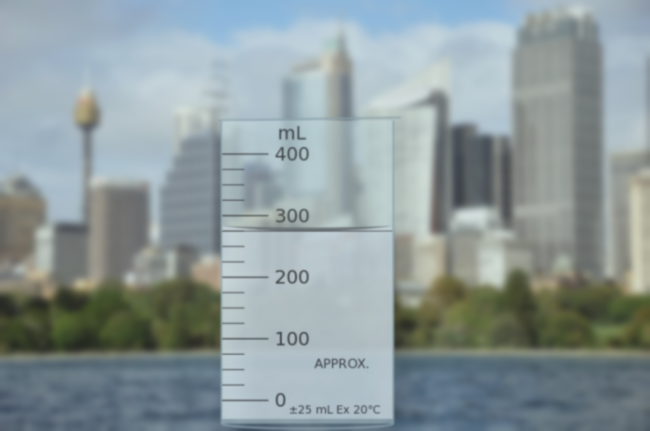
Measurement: 275 mL
